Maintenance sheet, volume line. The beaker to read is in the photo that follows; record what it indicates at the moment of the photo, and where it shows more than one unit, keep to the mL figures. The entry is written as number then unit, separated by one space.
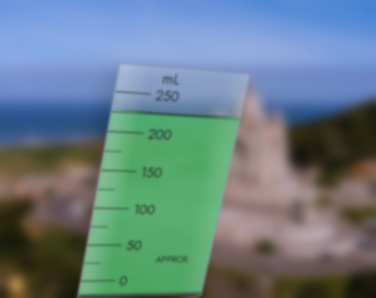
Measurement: 225 mL
